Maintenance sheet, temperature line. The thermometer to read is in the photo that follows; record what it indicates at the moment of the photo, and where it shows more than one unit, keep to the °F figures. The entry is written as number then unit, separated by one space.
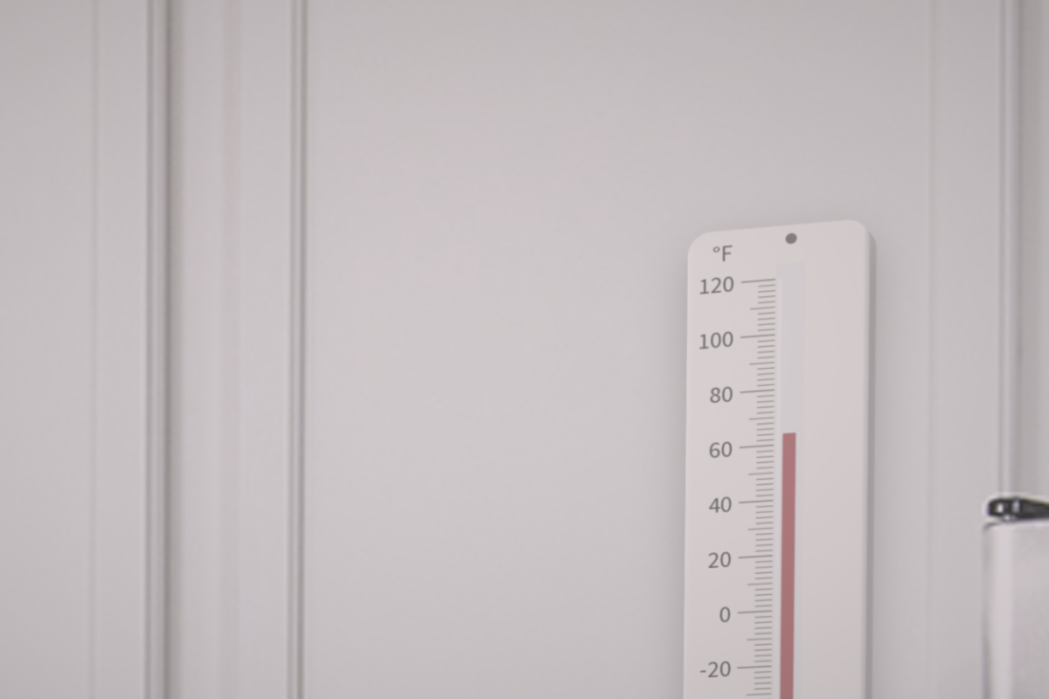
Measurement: 64 °F
